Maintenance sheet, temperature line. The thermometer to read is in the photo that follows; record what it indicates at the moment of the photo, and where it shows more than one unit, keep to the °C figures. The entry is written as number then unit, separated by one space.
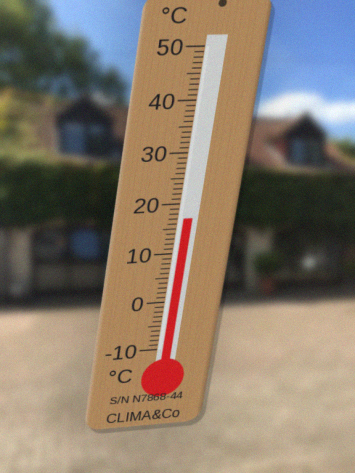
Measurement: 17 °C
